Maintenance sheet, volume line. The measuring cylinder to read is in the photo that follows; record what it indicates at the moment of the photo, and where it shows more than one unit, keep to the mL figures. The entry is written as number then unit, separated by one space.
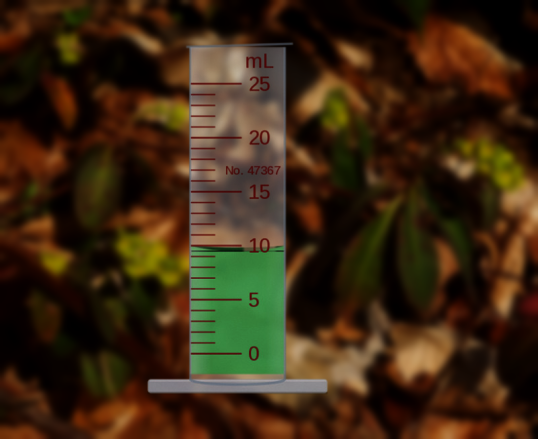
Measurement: 9.5 mL
